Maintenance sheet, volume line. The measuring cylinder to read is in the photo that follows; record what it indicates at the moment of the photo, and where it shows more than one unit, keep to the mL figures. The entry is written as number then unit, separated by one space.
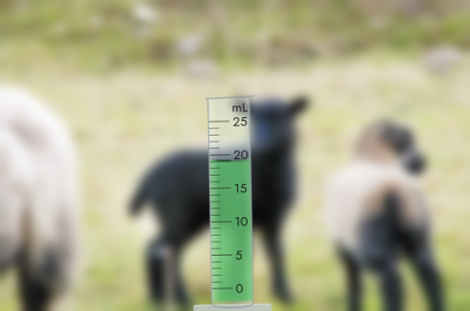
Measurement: 19 mL
